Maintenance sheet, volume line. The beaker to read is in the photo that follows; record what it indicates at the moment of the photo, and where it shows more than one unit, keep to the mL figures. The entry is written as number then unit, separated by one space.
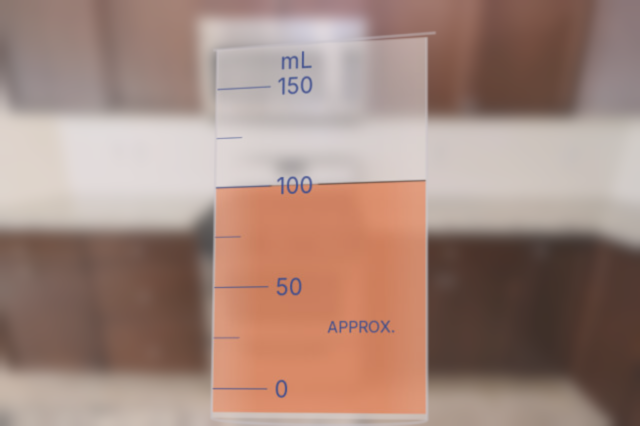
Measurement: 100 mL
